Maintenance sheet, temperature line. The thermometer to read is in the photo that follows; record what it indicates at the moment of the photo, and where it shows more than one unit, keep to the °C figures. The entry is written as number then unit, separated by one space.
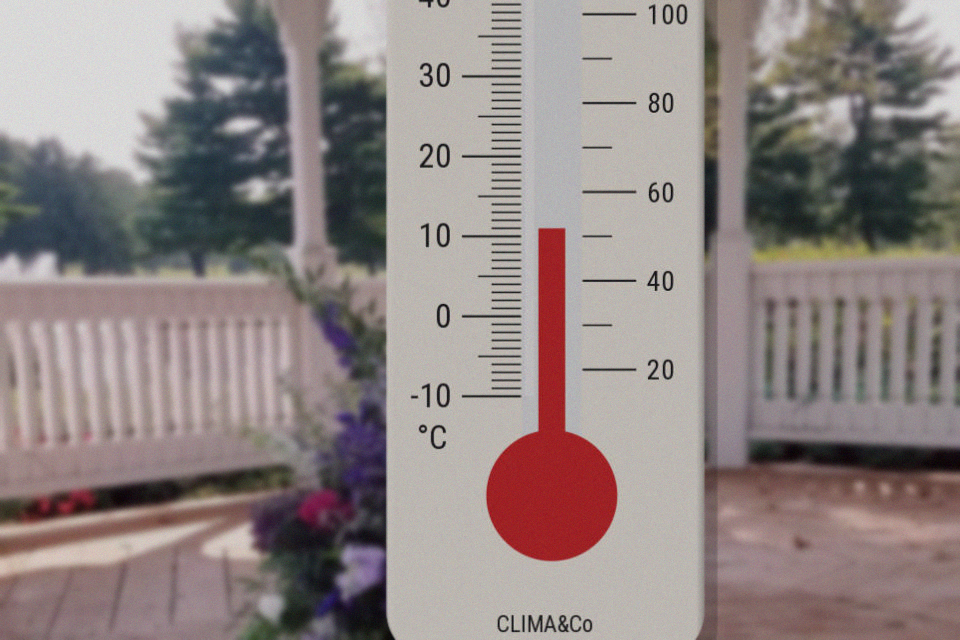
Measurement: 11 °C
